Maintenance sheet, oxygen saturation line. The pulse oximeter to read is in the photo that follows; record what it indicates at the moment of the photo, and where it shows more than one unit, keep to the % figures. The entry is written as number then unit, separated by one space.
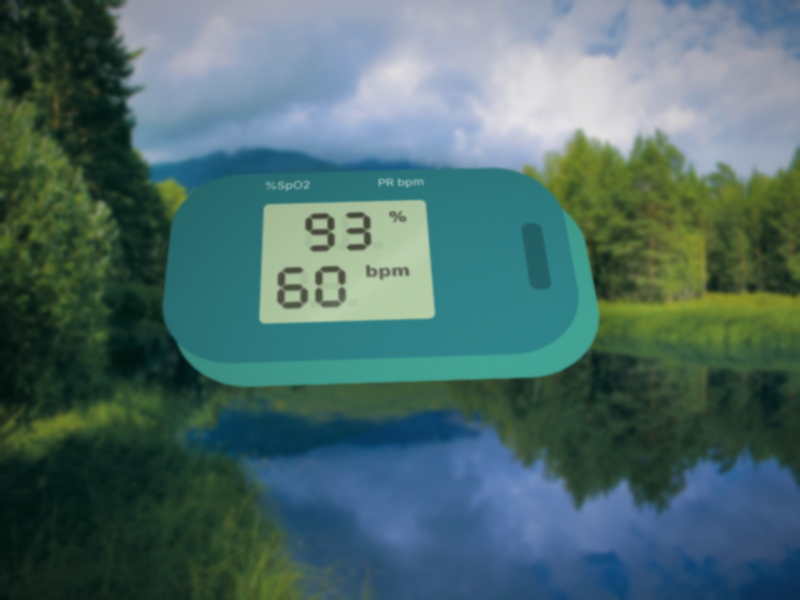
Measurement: 93 %
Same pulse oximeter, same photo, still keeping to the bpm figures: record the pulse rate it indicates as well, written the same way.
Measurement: 60 bpm
